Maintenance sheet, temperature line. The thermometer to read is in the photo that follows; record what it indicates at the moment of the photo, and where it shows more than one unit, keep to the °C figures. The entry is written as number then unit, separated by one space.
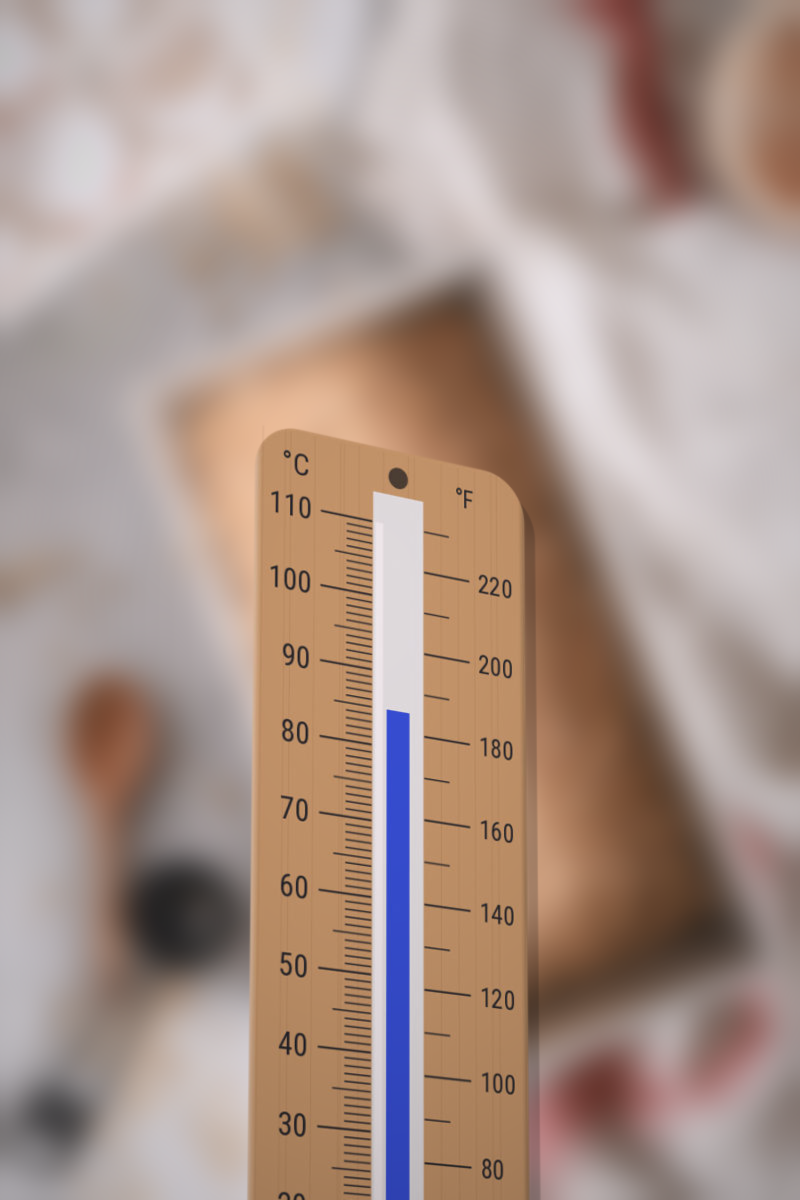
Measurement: 85 °C
